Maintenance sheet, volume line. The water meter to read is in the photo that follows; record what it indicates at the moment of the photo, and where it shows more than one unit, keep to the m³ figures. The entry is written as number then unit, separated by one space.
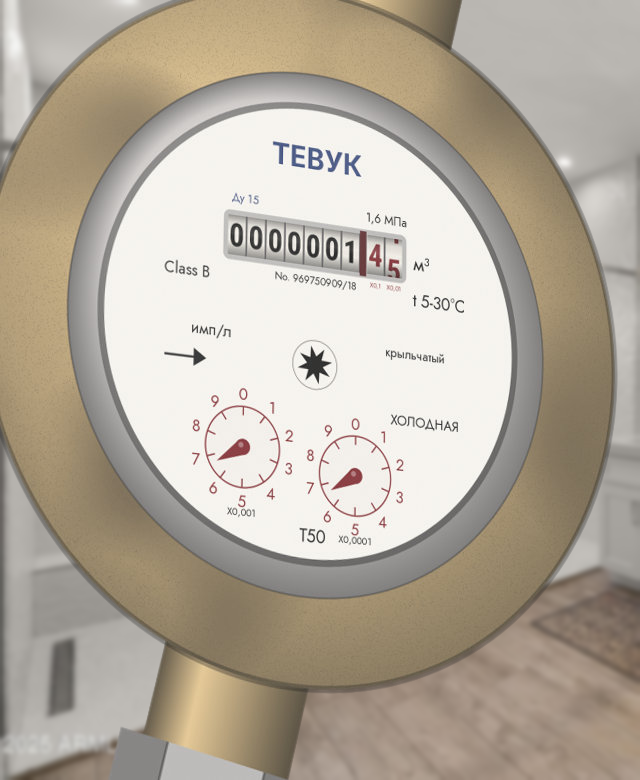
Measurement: 1.4466 m³
